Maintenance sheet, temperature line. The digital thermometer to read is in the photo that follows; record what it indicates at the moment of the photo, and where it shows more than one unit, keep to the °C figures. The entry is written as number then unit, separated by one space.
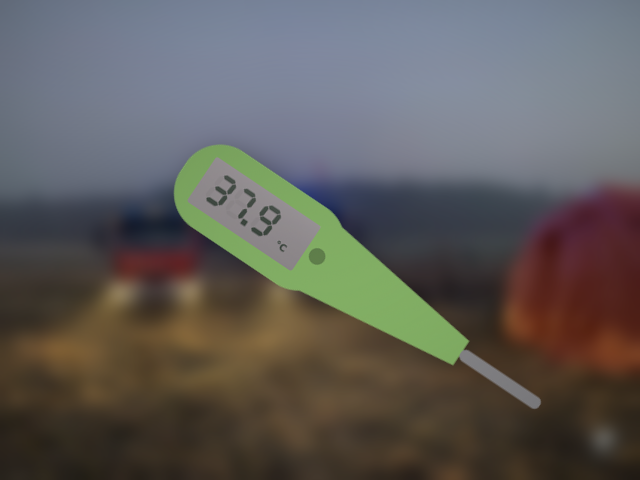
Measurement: 37.9 °C
